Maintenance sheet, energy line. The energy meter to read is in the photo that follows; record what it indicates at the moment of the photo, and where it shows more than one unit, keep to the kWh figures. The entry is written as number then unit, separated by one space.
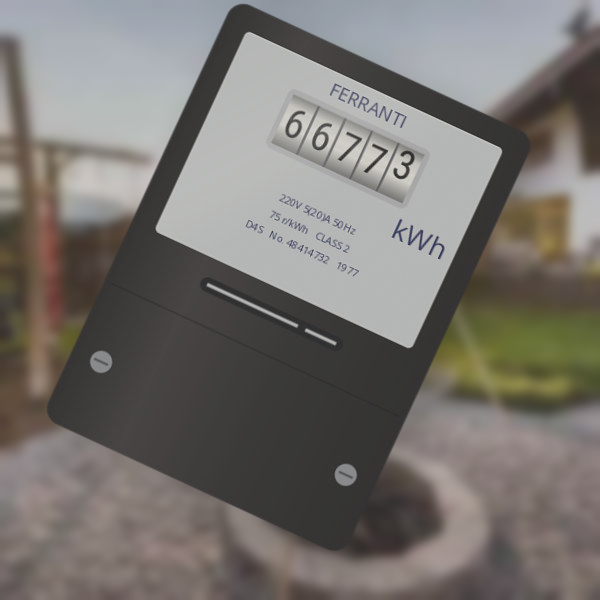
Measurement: 66773 kWh
